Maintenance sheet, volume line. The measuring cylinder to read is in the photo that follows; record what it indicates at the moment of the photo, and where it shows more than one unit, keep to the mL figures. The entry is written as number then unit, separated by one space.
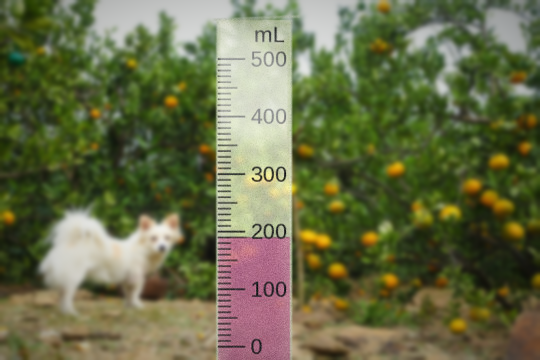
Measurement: 190 mL
